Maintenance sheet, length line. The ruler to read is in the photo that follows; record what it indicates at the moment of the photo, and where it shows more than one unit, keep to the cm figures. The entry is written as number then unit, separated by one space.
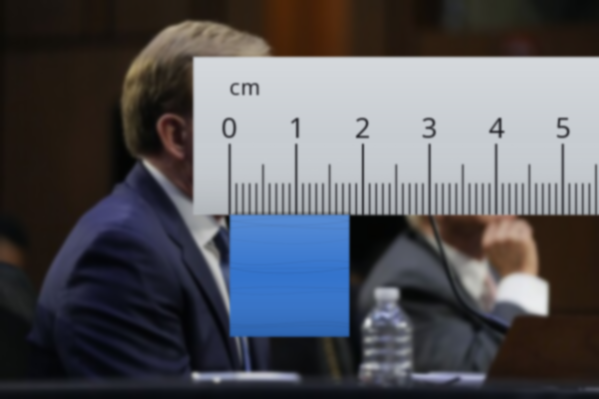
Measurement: 1.8 cm
